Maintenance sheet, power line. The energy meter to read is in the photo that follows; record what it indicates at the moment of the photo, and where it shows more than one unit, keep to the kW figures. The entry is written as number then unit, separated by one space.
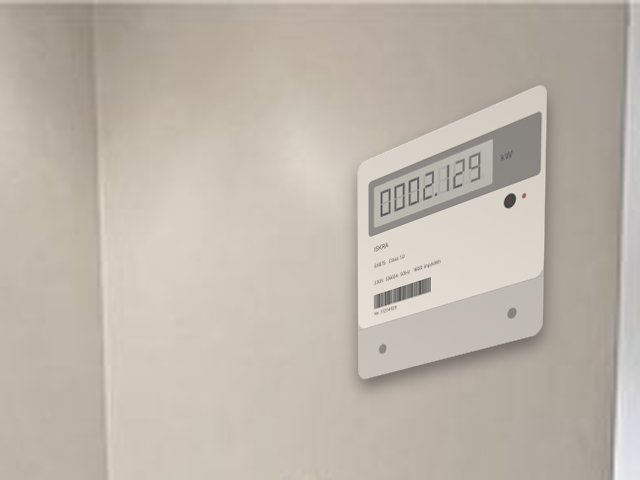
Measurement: 2.129 kW
